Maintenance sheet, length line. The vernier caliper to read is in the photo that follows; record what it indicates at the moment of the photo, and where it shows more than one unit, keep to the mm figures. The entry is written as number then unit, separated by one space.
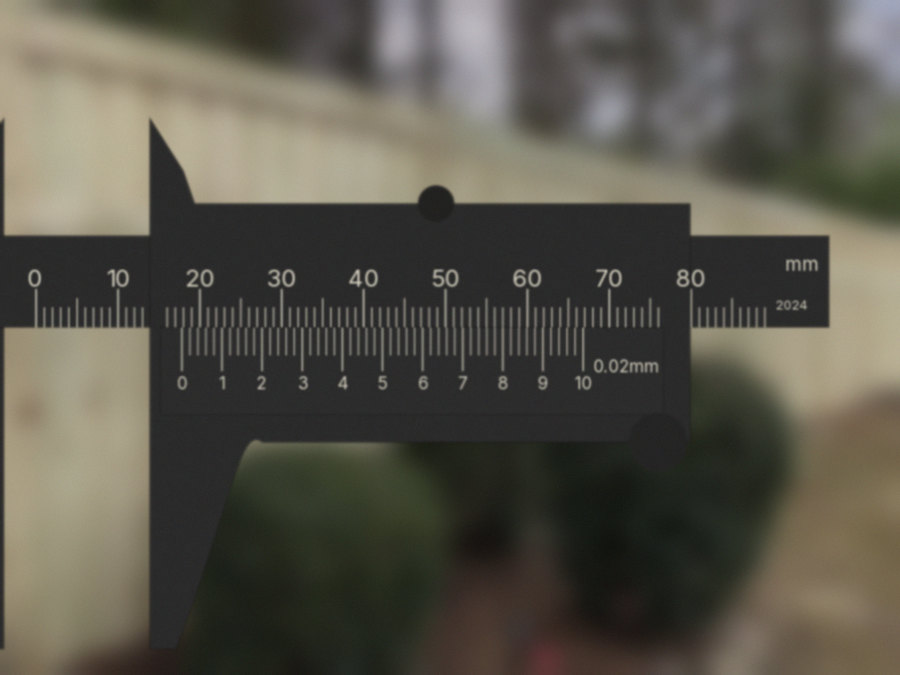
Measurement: 17.8 mm
